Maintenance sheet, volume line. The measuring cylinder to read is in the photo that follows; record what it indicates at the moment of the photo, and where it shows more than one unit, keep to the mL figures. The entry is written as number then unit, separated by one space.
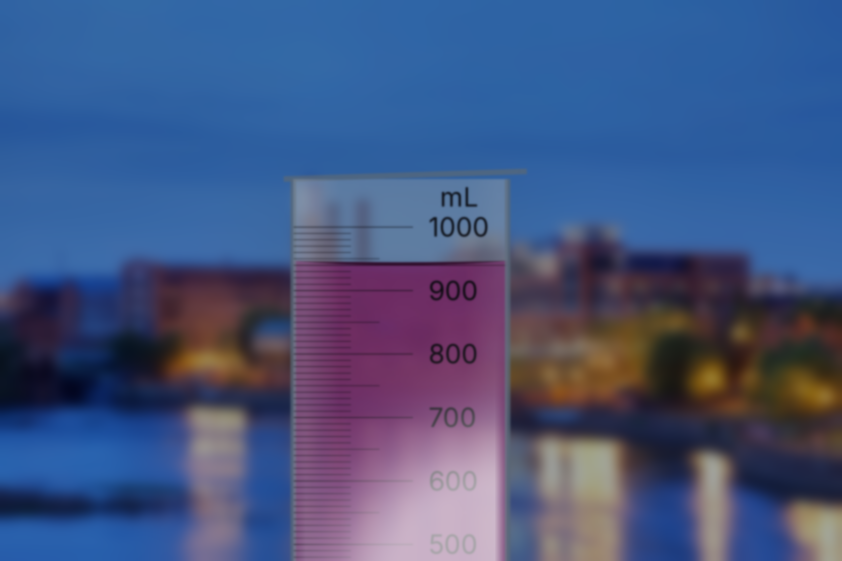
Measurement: 940 mL
